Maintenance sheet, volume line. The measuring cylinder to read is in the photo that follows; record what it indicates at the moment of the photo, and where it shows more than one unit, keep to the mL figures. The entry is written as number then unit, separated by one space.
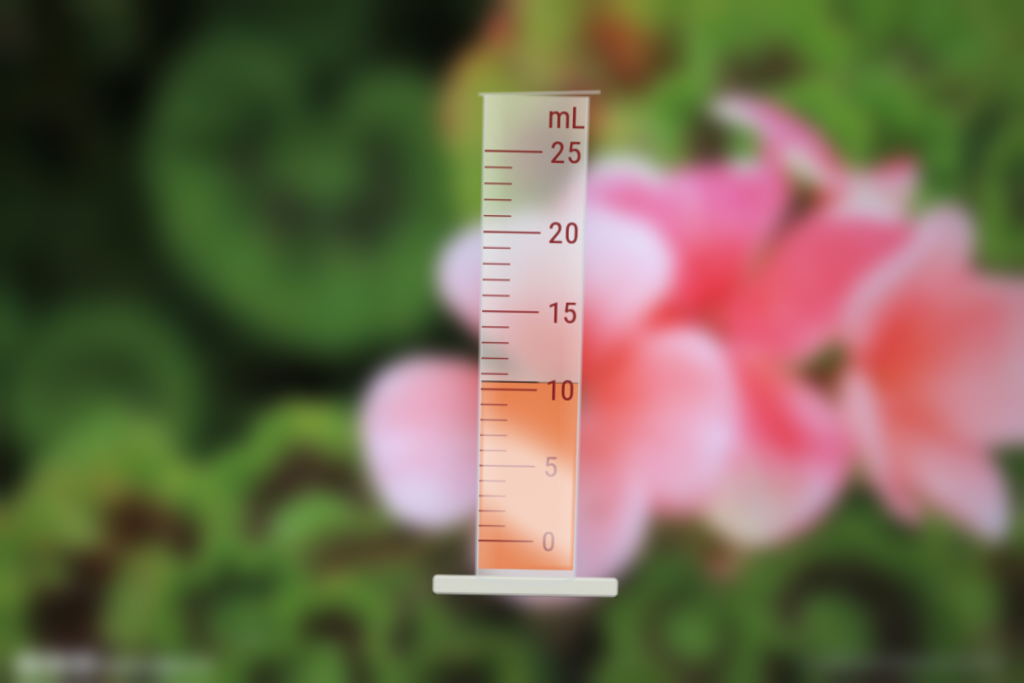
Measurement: 10.5 mL
